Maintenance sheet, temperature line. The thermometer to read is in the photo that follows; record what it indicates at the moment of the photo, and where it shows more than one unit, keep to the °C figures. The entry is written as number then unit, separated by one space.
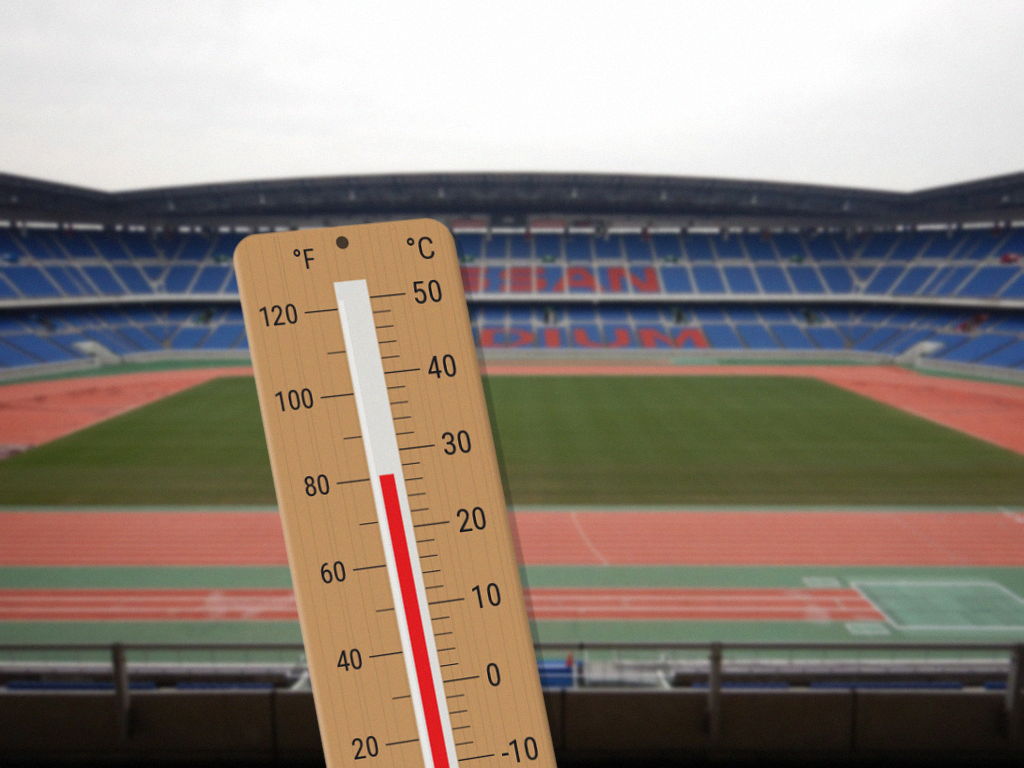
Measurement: 27 °C
